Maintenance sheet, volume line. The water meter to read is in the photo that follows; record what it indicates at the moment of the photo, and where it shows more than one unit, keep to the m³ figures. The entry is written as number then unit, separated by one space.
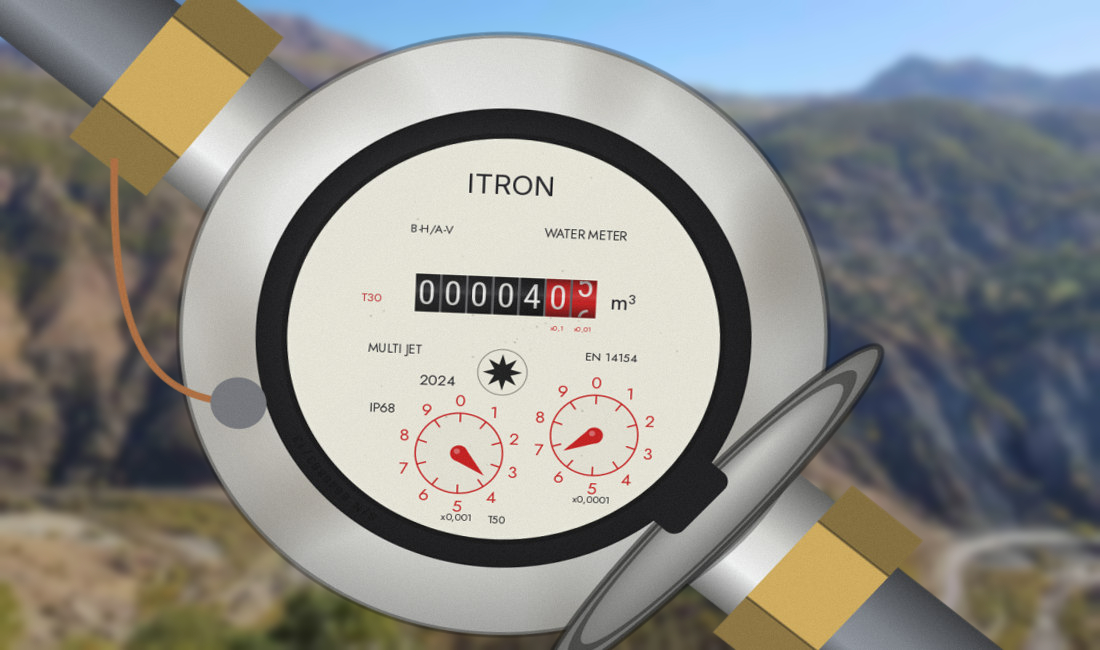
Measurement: 4.0536 m³
